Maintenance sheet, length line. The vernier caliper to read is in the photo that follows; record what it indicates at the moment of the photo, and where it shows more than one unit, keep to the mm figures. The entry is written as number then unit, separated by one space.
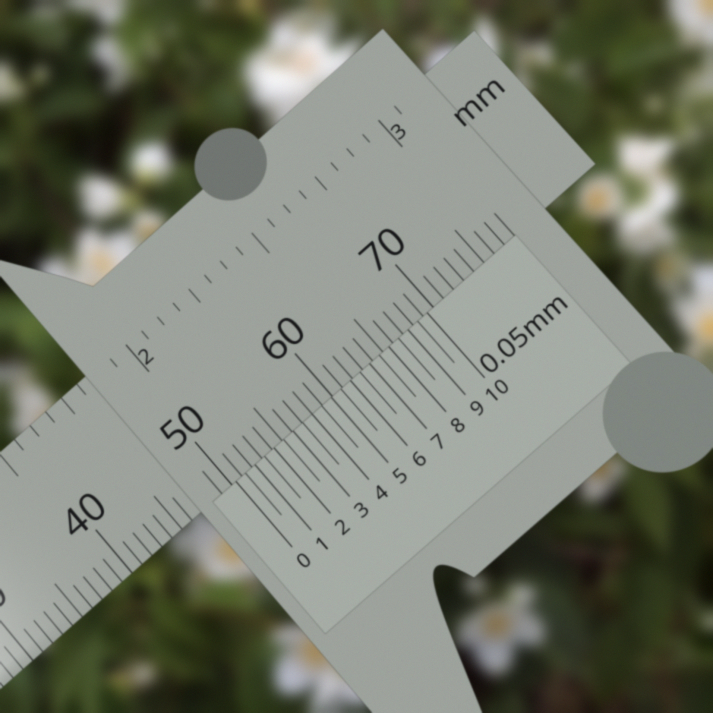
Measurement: 50.4 mm
